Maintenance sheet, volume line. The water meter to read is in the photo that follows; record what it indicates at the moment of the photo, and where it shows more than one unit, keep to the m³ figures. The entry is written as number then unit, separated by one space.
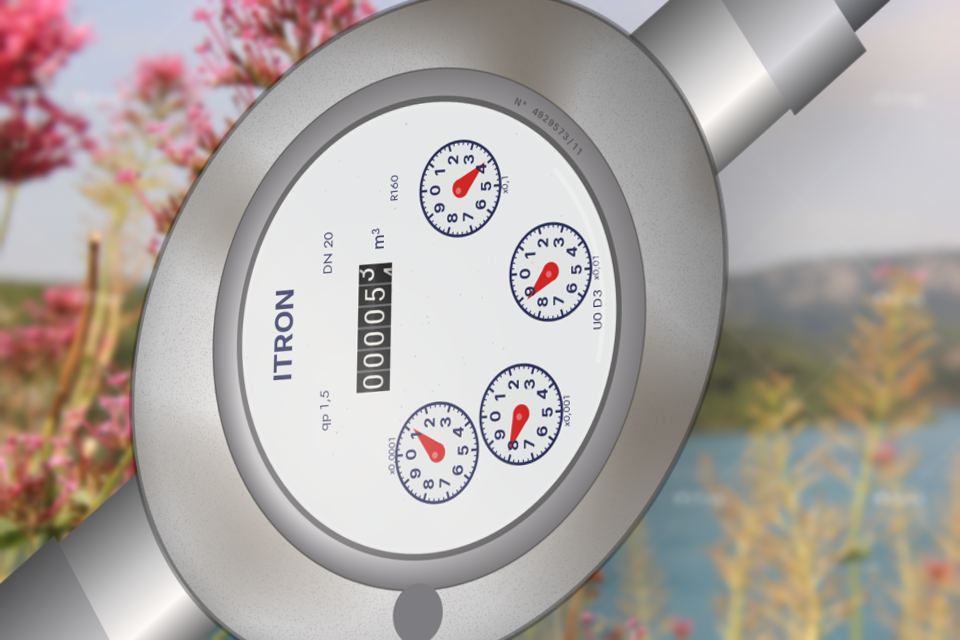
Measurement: 53.3881 m³
